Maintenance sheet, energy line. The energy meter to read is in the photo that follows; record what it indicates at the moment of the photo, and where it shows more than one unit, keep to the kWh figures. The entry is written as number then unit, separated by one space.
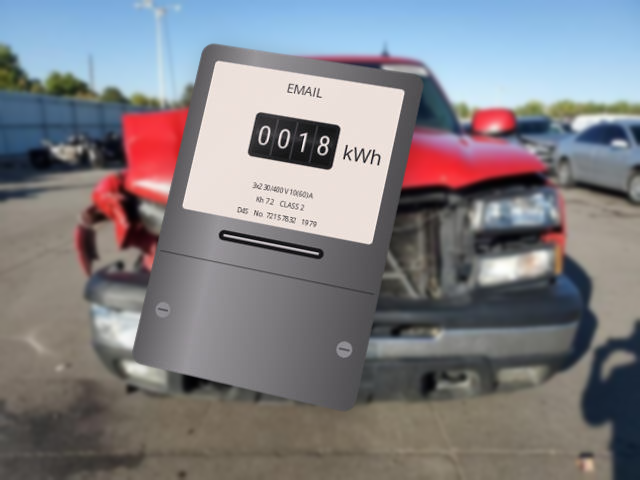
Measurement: 18 kWh
